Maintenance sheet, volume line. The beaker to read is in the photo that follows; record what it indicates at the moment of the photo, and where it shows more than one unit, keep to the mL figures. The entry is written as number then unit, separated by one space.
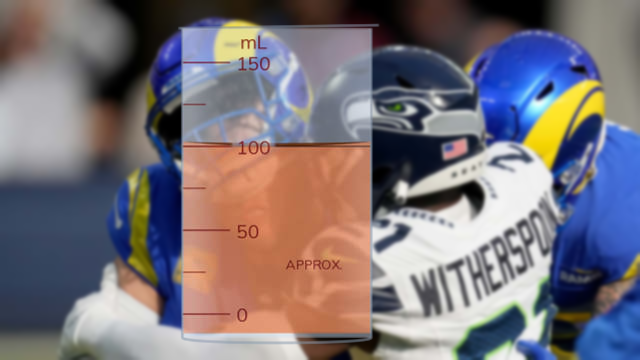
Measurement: 100 mL
